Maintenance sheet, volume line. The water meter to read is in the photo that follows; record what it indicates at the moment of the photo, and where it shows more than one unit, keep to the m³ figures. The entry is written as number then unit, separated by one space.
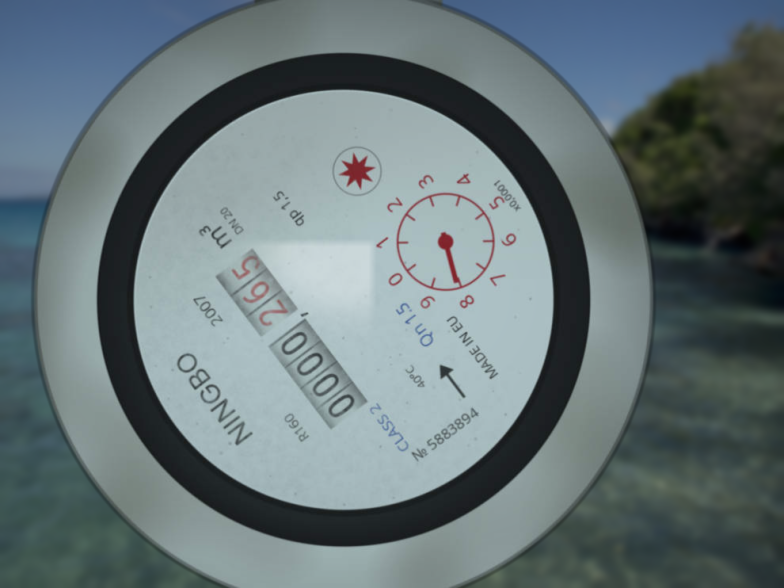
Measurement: 0.2648 m³
